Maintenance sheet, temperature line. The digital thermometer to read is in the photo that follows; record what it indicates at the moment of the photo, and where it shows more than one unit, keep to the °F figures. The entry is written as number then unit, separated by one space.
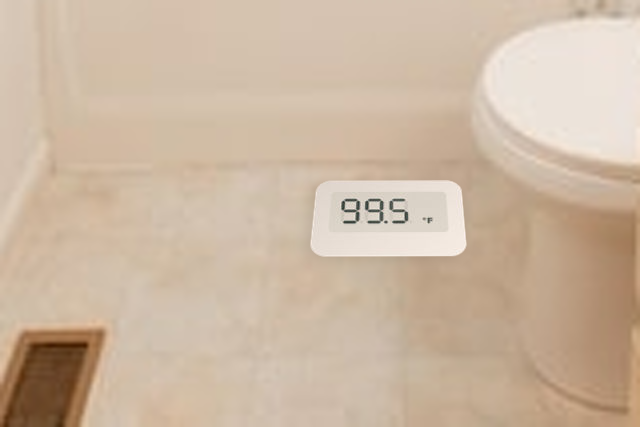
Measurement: 99.5 °F
